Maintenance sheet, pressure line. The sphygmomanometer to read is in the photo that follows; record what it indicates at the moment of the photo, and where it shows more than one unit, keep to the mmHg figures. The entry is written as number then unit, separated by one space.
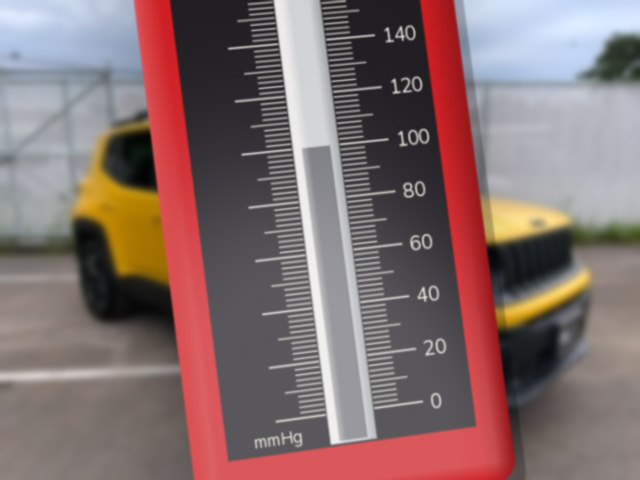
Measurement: 100 mmHg
